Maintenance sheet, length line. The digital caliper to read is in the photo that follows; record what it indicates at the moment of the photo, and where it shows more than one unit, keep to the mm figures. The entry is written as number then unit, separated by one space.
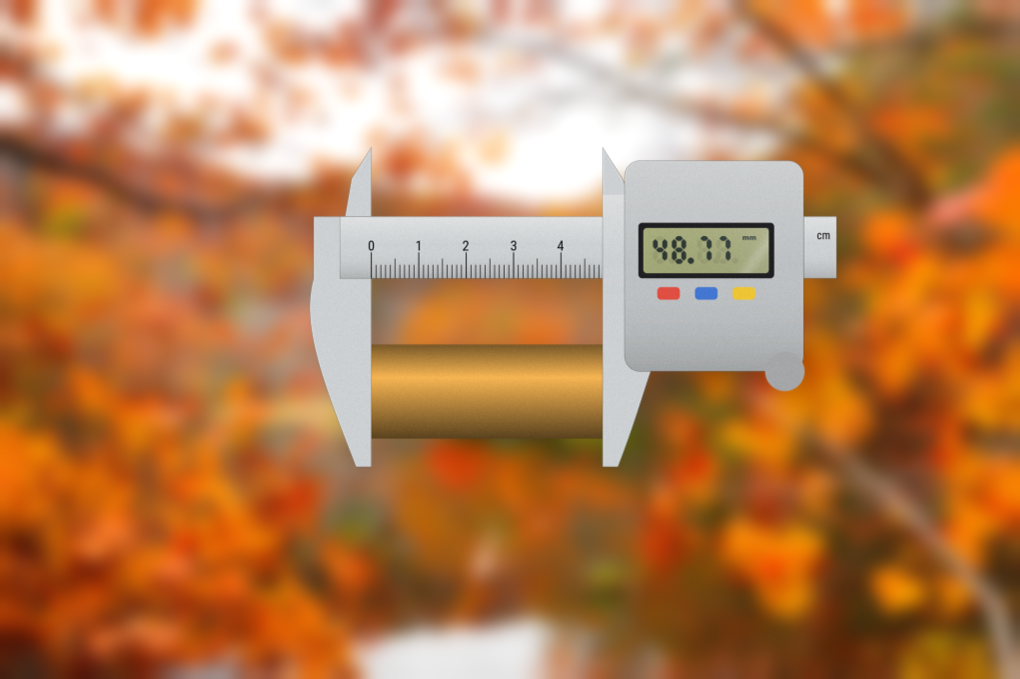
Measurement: 48.77 mm
